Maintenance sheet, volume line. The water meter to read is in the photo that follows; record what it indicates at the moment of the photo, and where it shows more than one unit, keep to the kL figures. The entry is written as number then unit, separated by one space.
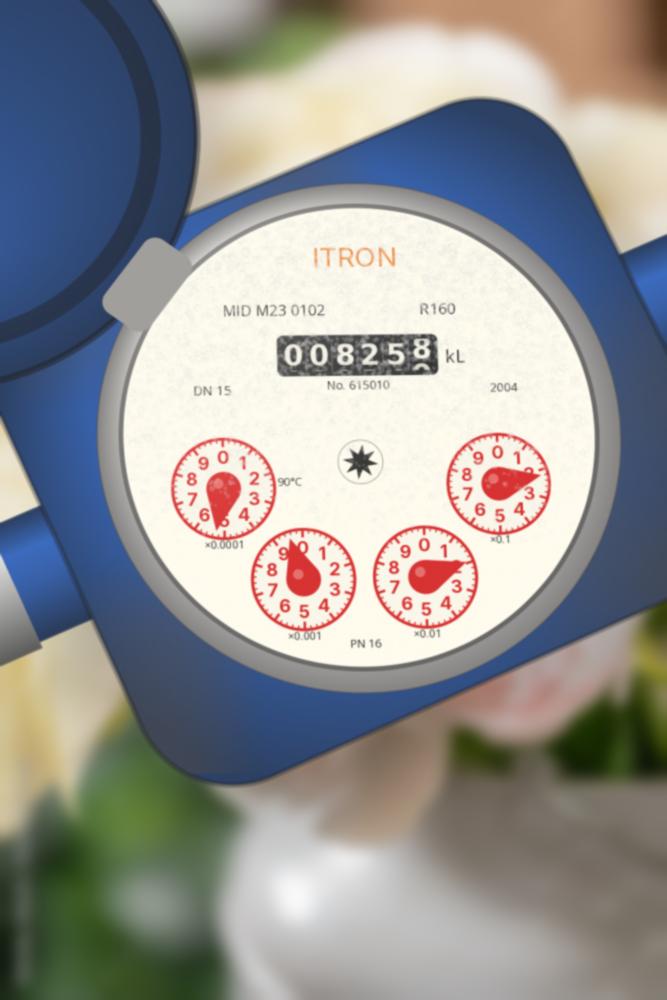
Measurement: 8258.2195 kL
